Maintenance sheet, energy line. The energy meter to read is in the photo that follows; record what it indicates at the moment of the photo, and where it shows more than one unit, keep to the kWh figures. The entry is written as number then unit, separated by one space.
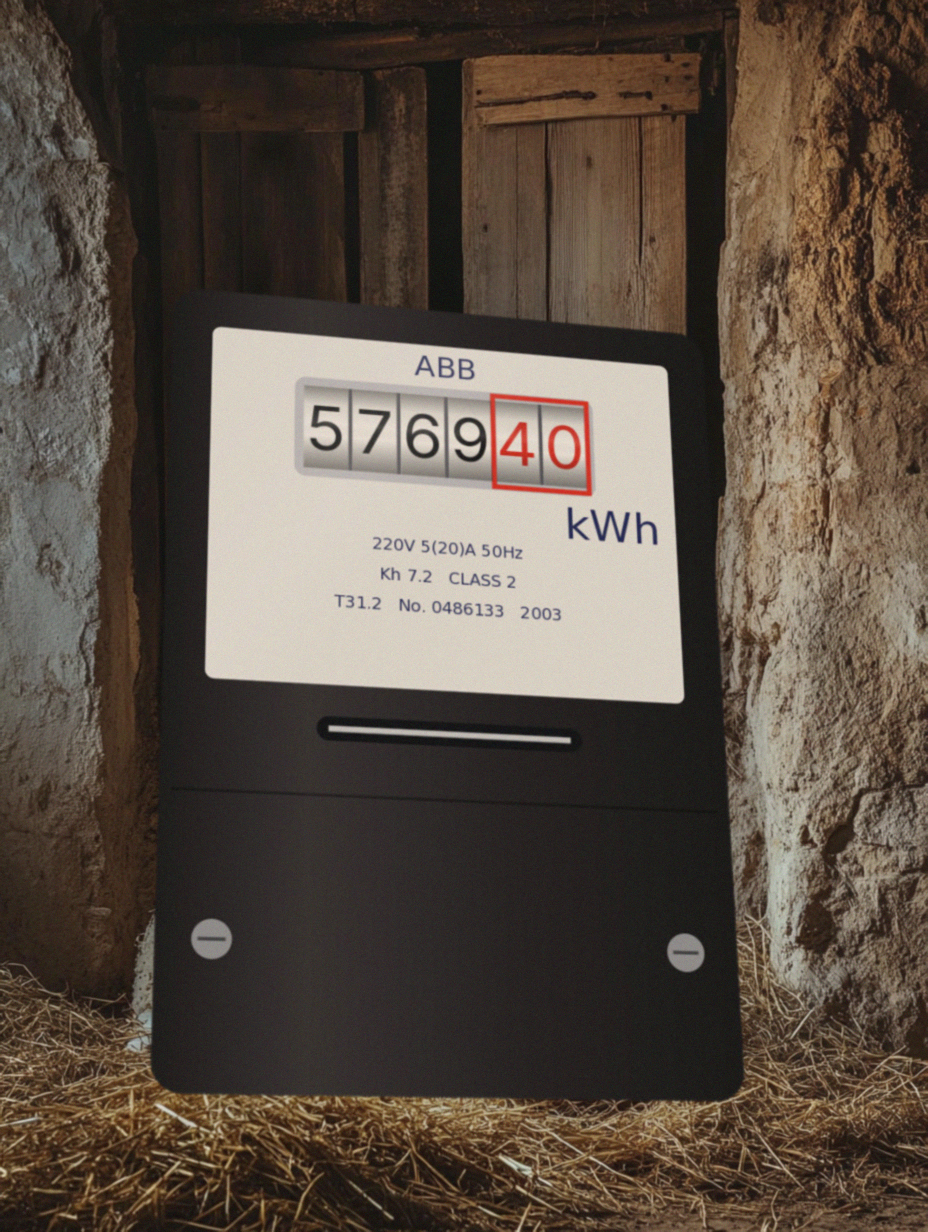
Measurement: 5769.40 kWh
